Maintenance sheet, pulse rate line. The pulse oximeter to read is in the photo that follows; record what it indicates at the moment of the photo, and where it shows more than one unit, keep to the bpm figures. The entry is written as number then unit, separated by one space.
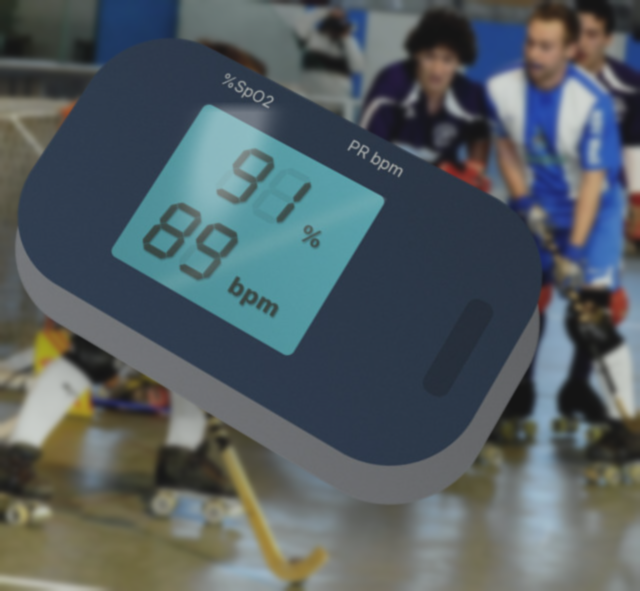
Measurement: 89 bpm
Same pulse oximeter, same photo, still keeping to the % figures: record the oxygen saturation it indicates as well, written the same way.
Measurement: 91 %
